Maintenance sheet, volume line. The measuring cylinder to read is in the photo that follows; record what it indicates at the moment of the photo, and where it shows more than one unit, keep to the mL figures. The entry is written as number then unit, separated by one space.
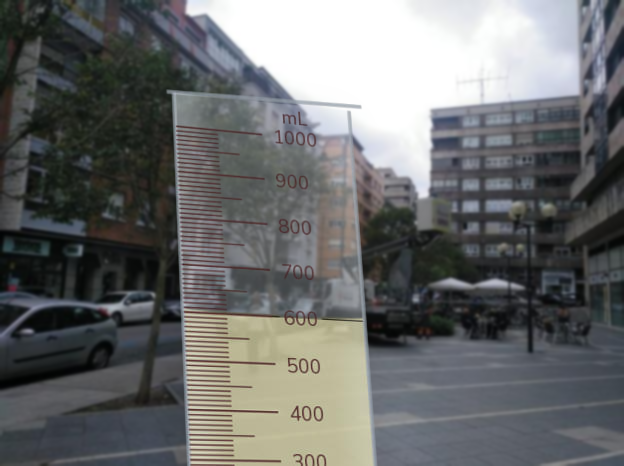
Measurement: 600 mL
